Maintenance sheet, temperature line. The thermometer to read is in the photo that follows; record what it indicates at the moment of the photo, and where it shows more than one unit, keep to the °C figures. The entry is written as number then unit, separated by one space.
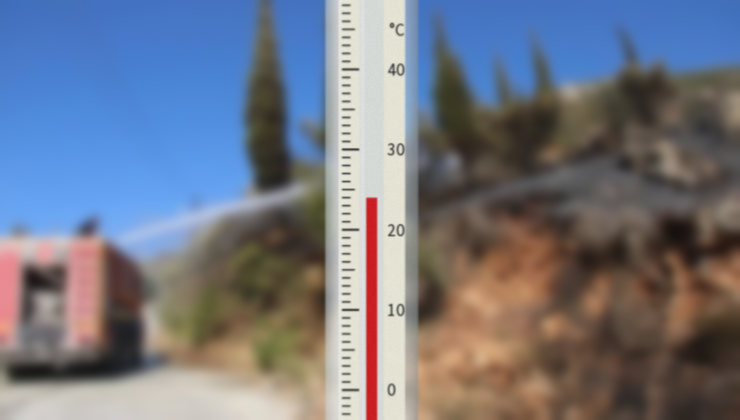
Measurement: 24 °C
